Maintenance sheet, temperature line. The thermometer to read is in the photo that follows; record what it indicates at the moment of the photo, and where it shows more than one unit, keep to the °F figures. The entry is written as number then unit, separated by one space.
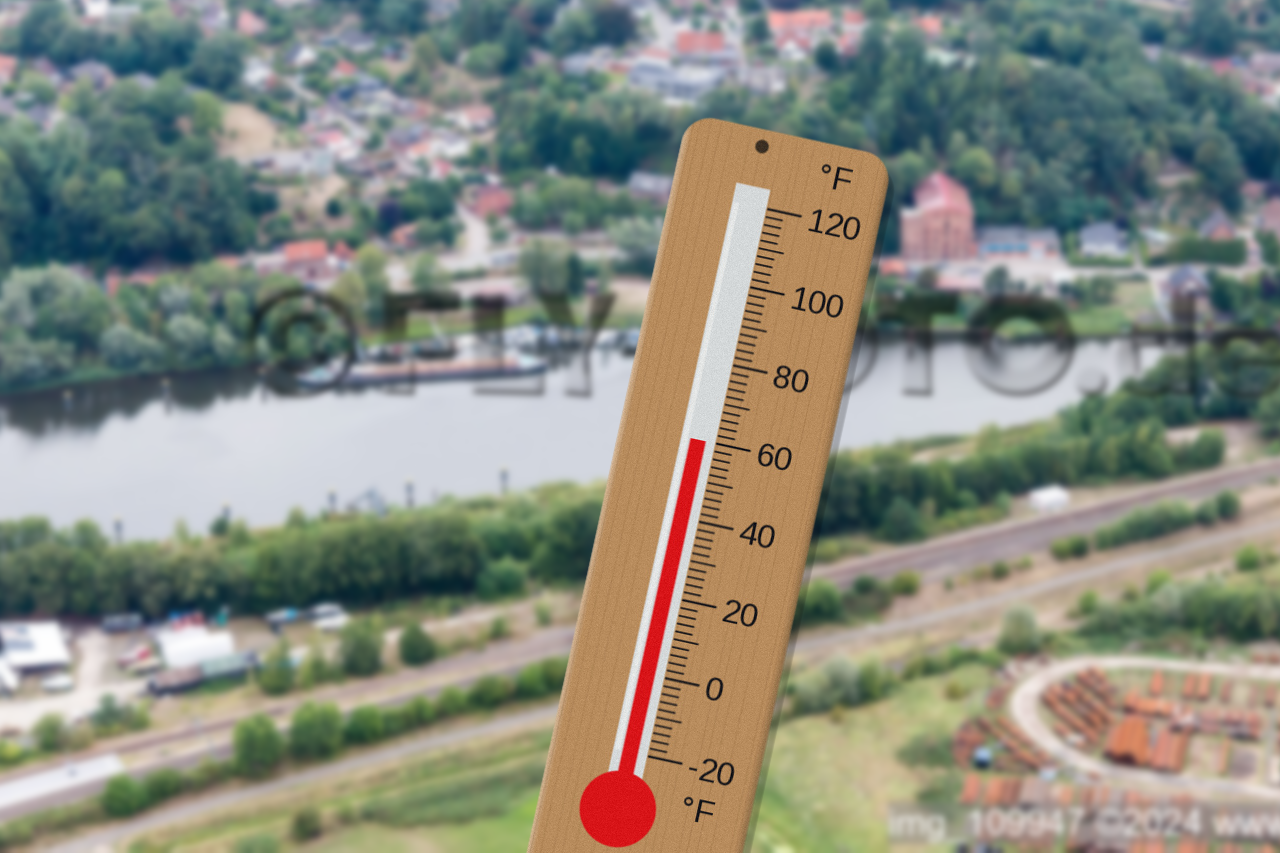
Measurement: 60 °F
